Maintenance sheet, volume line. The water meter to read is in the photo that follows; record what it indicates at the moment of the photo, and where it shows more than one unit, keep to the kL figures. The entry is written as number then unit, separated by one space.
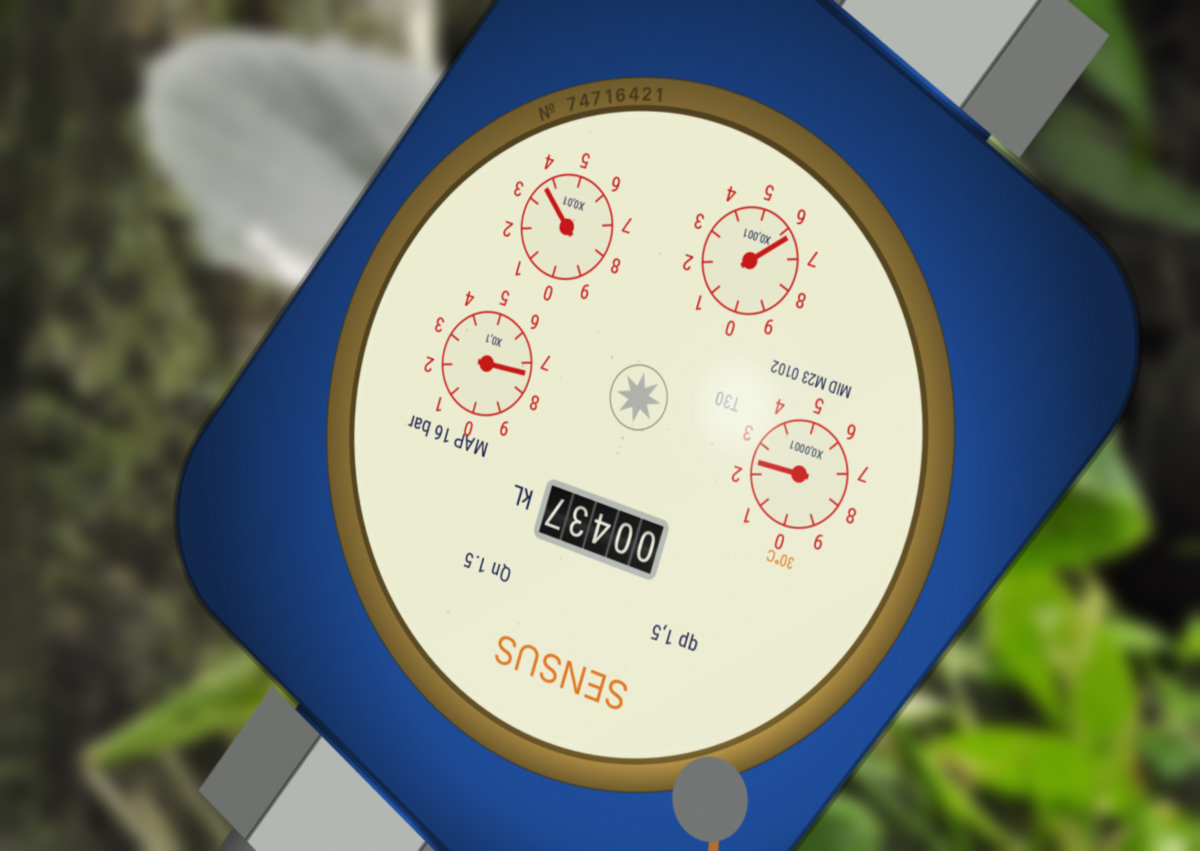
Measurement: 437.7362 kL
